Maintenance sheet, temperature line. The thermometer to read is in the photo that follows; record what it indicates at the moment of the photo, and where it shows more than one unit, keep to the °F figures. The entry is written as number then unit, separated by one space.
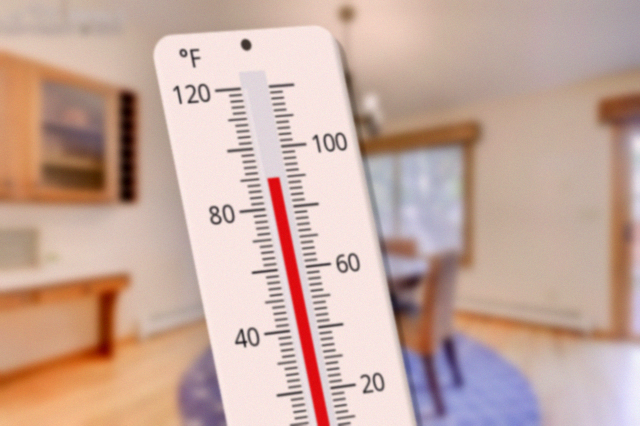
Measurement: 90 °F
